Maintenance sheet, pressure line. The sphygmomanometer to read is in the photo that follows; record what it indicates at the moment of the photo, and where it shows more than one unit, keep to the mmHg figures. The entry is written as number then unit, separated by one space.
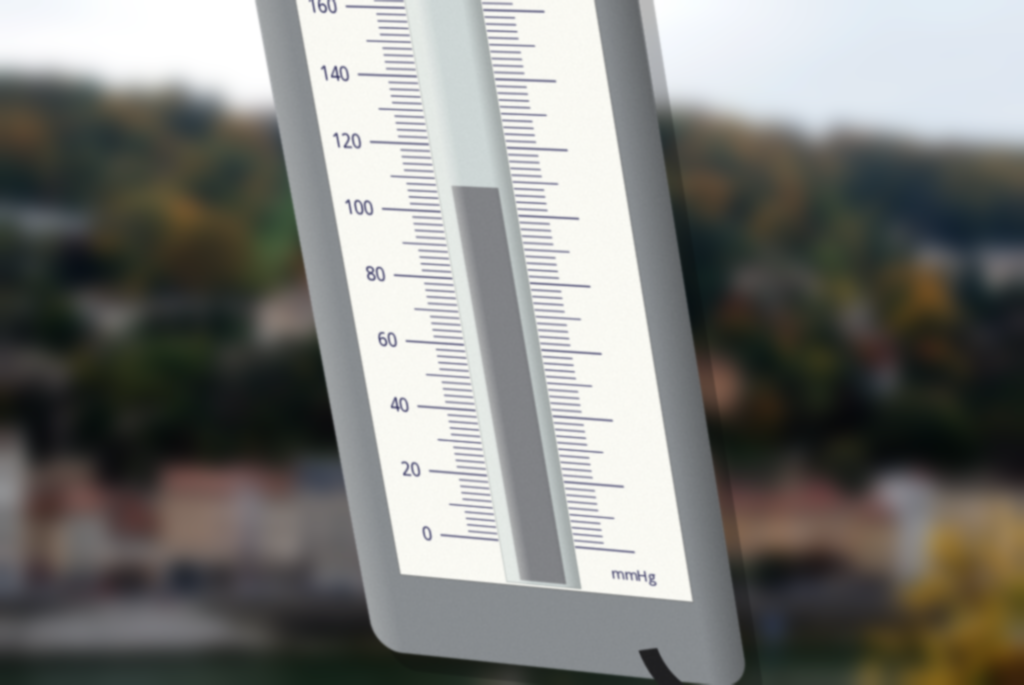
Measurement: 108 mmHg
